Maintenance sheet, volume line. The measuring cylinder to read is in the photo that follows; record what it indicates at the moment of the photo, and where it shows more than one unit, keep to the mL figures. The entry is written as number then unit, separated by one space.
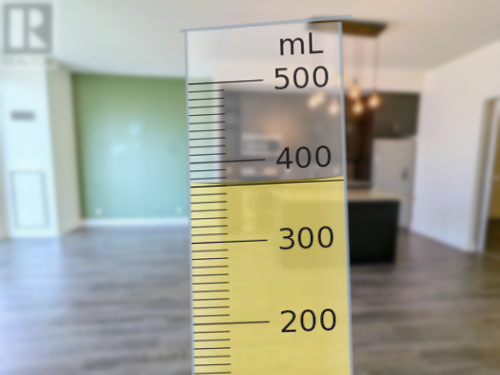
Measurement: 370 mL
